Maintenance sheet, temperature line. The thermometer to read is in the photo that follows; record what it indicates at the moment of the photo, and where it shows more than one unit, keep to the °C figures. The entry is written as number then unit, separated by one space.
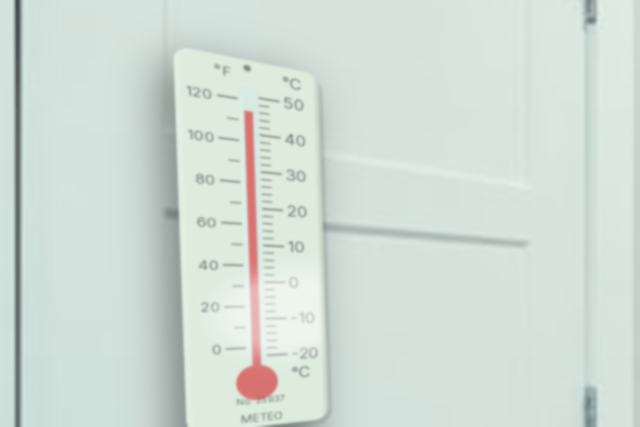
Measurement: 46 °C
